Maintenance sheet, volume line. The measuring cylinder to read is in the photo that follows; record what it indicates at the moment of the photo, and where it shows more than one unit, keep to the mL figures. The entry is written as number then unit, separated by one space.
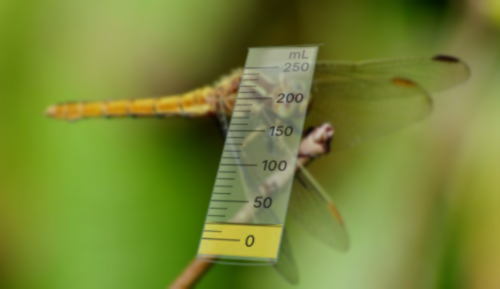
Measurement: 20 mL
